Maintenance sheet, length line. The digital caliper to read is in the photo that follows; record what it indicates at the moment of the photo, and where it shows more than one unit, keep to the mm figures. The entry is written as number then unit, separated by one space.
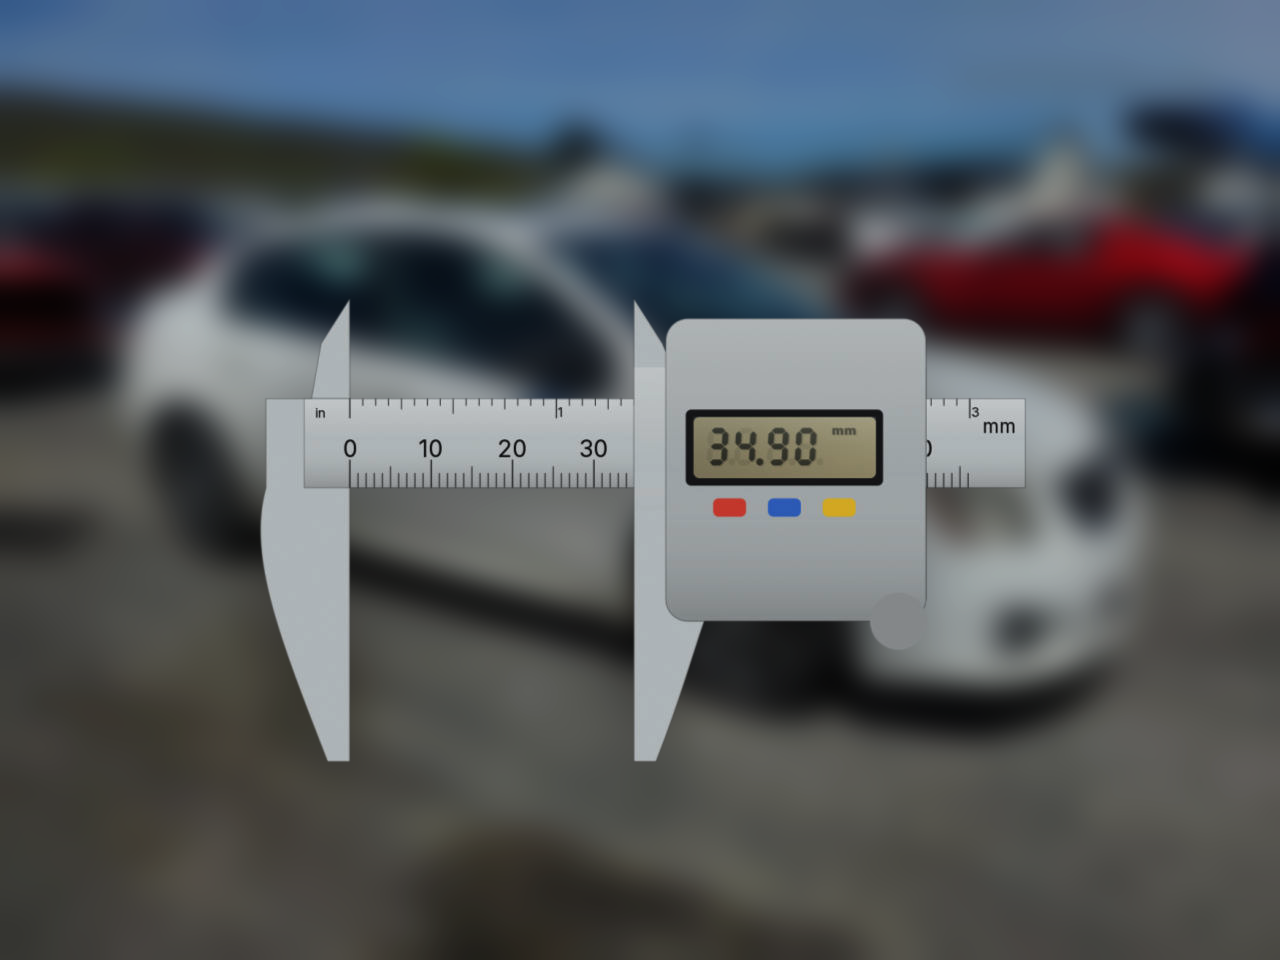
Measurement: 34.90 mm
